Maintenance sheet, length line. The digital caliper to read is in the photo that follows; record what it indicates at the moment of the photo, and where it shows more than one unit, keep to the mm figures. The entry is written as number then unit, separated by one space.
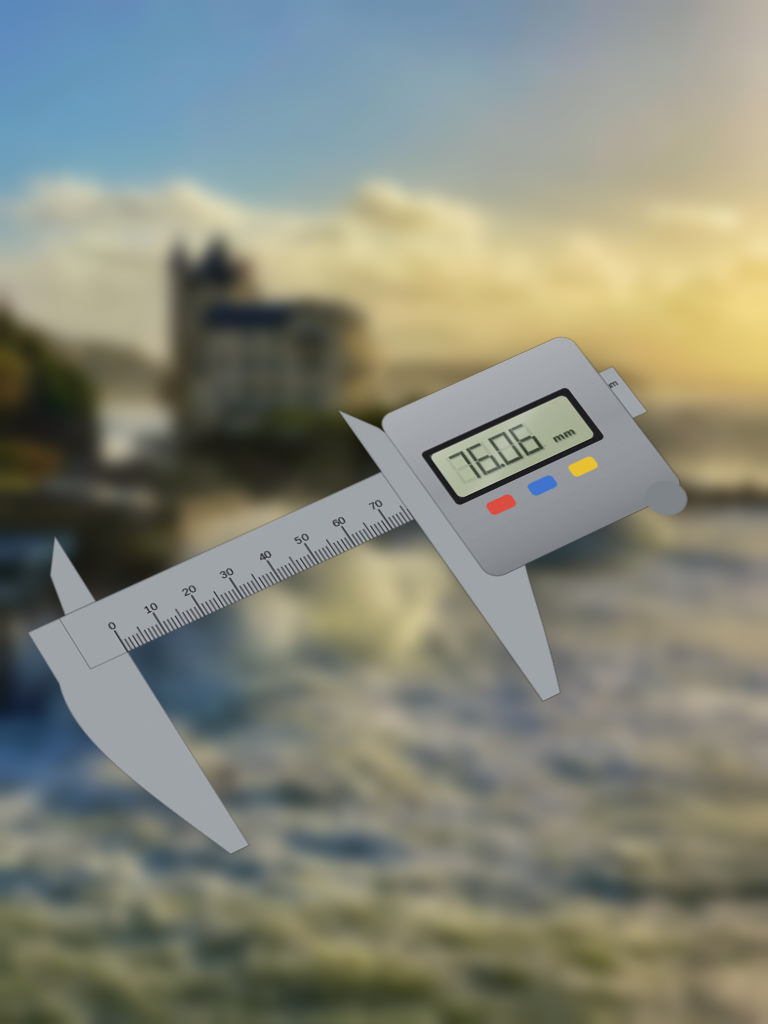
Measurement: 76.06 mm
